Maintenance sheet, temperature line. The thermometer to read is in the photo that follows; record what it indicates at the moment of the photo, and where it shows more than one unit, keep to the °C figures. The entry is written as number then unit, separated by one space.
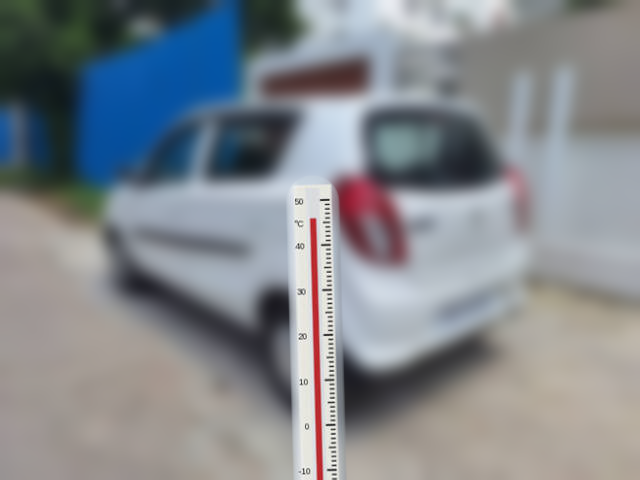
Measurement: 46 °C
